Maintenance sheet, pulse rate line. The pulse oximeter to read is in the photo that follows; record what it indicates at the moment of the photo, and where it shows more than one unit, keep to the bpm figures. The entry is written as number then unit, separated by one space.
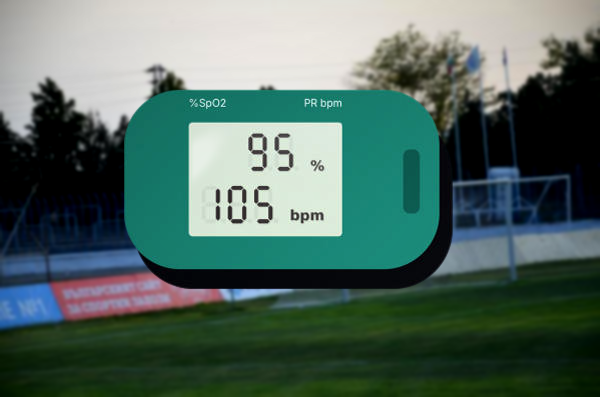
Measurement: 105 bpm
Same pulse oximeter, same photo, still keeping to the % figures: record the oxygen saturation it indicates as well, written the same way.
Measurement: 95 %
